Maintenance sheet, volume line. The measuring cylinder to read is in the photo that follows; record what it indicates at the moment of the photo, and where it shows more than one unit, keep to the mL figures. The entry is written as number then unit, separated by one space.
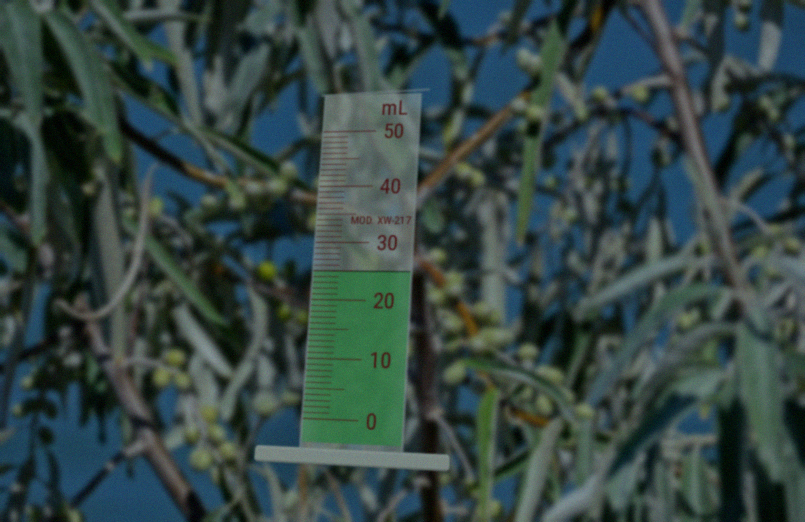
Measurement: 25 mL
